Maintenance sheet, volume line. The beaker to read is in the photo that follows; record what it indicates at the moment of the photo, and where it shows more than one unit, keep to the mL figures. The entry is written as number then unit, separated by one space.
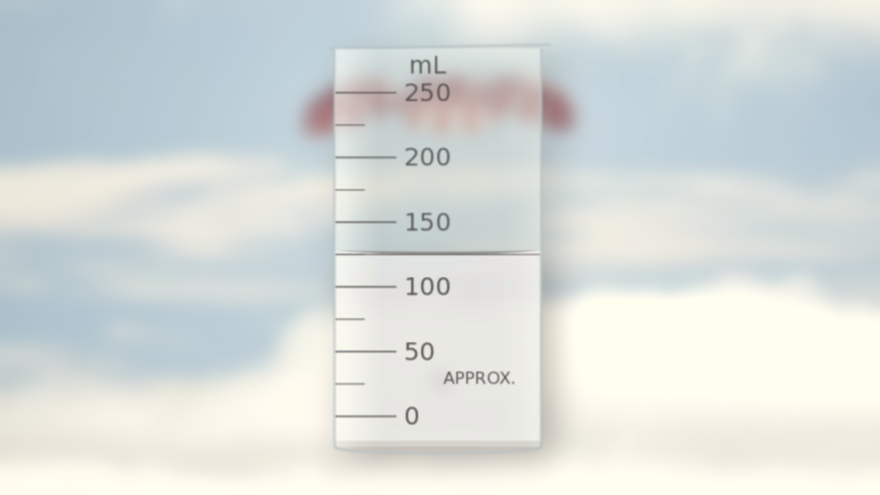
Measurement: 125 mL
